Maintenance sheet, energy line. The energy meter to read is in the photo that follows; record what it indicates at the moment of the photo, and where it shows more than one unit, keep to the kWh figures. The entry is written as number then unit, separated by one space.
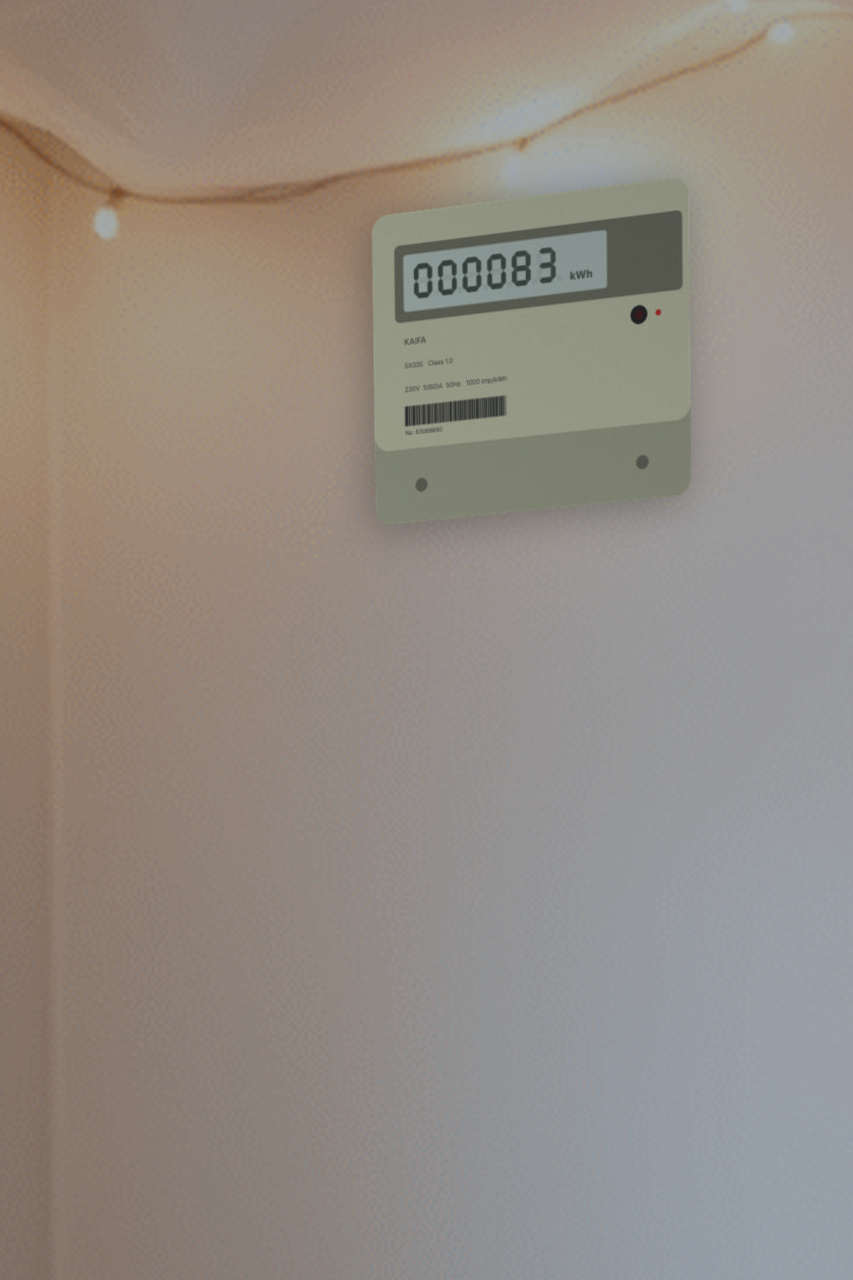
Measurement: 83 kWh
